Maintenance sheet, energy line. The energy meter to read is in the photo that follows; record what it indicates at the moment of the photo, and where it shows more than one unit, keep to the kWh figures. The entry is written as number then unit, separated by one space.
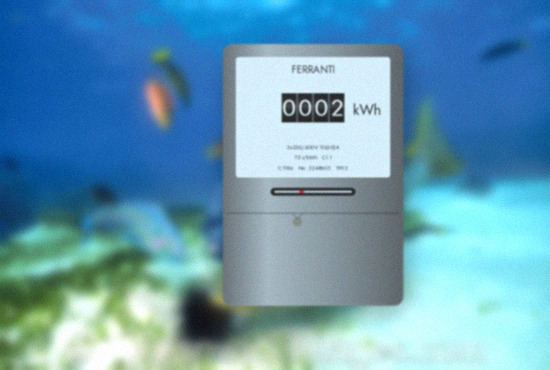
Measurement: 2 kWh
